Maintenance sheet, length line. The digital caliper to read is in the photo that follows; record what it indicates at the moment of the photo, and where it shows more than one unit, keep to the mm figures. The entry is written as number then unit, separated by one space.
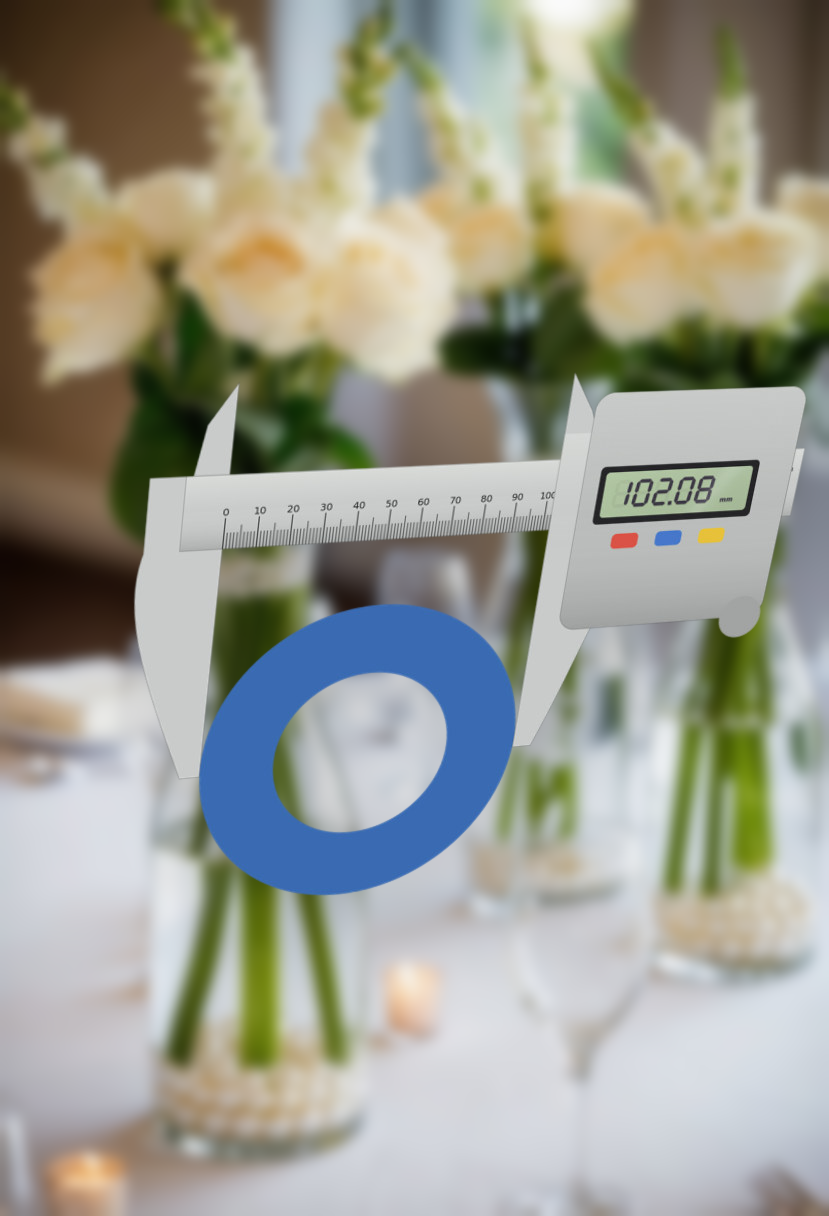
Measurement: 102.08 mm
